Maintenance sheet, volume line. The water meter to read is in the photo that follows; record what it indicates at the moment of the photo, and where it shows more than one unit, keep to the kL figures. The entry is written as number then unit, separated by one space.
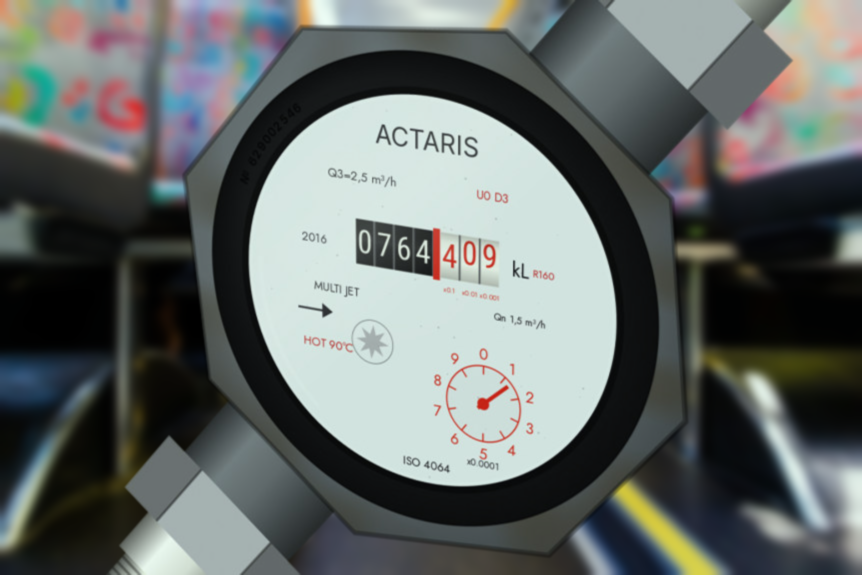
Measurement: 764.4091 kL
